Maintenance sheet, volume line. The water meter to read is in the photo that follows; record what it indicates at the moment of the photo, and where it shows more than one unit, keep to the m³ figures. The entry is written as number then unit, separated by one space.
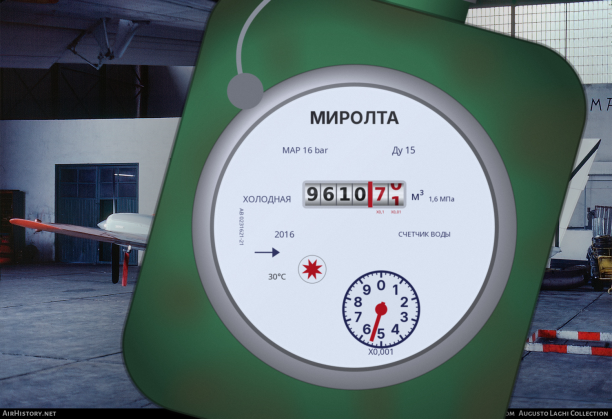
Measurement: 9610.705 m³
